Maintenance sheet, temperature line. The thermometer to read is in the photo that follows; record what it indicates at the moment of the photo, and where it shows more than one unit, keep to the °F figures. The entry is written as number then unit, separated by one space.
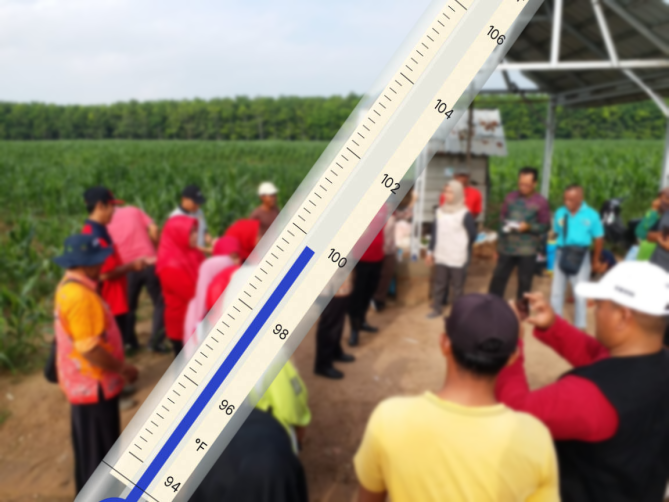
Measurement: 99.8 °F
